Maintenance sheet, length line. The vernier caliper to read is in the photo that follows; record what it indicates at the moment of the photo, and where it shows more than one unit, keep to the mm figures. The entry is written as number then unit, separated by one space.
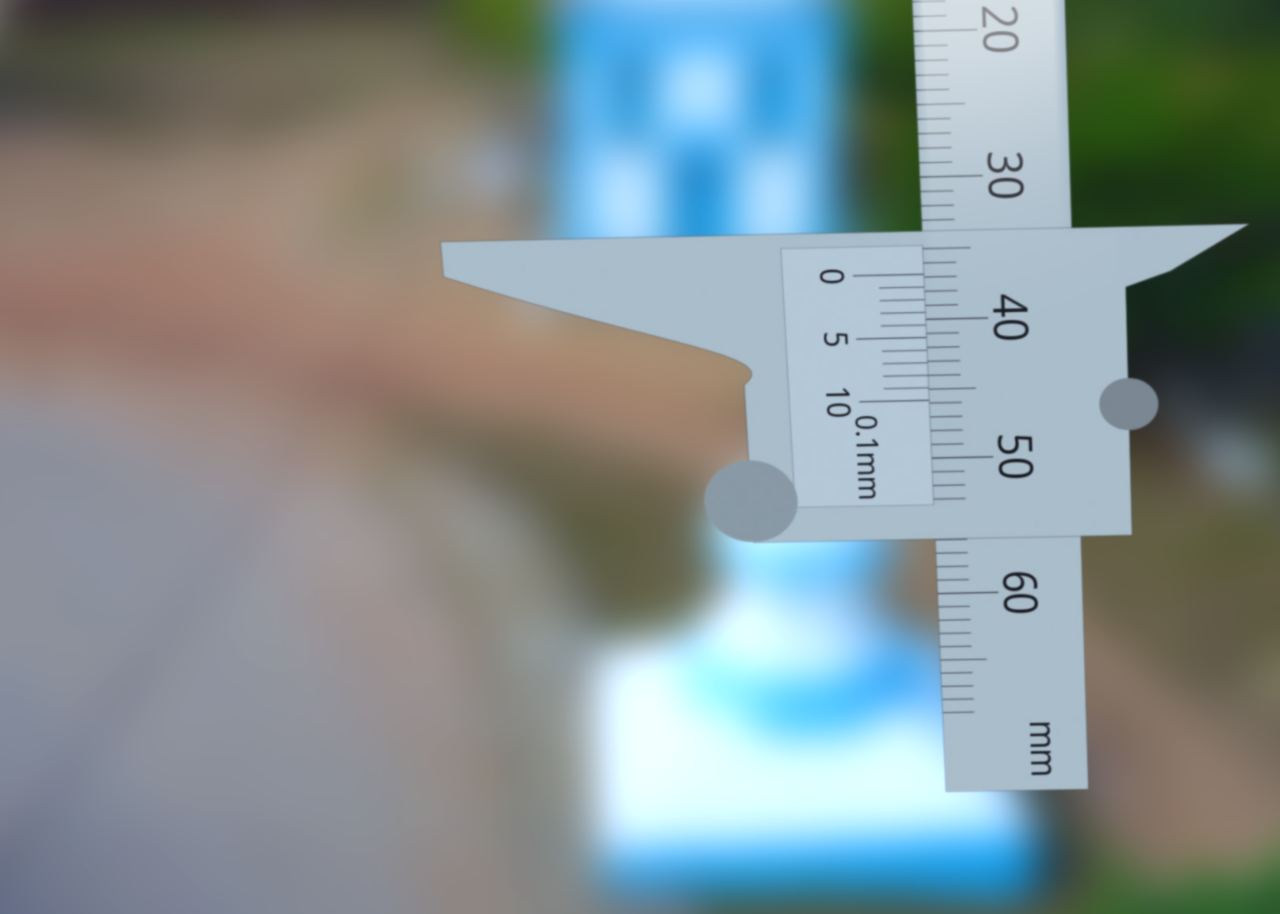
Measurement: 36.8 mm
